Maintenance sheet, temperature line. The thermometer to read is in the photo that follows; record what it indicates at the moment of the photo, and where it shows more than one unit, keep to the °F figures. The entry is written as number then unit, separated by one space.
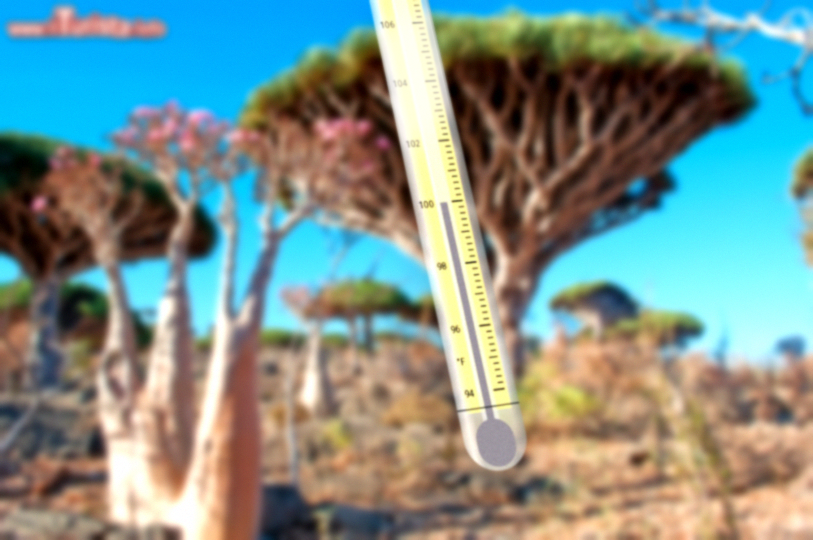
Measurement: 100 °F
